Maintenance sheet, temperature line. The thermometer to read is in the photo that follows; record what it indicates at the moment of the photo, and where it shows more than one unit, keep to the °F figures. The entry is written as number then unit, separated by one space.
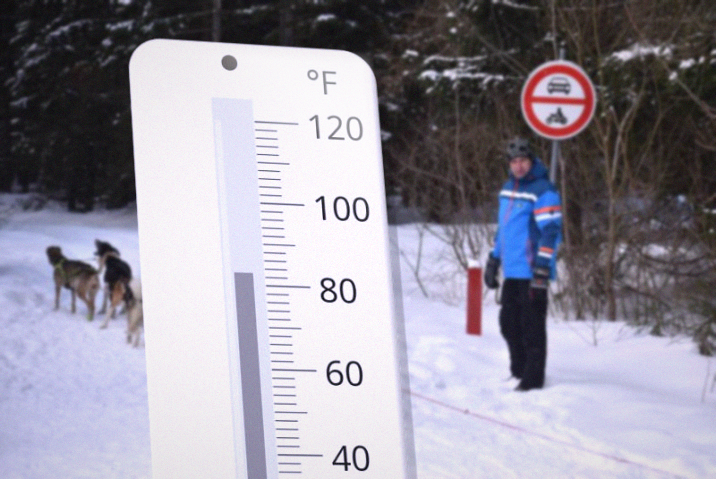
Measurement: 83 °F
